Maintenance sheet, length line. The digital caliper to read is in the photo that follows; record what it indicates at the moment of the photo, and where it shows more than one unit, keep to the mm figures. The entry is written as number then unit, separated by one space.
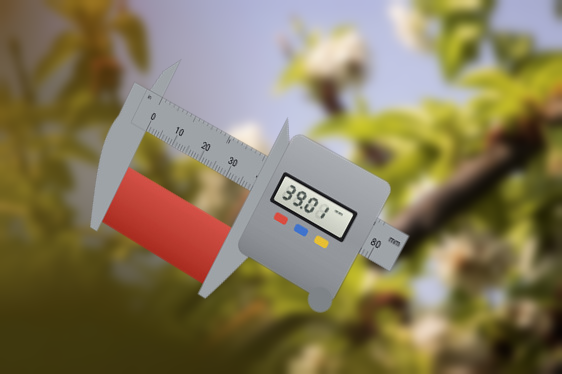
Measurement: 39.01 mm
